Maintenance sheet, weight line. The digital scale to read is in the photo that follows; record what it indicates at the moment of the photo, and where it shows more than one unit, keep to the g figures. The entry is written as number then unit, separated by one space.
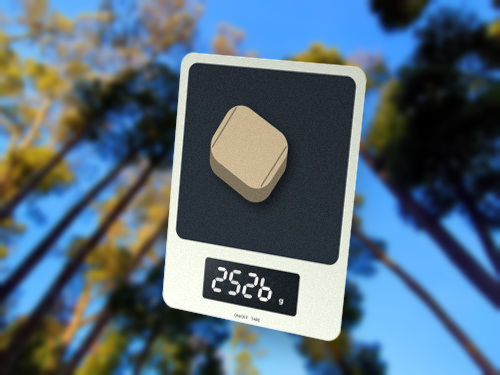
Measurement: 2526 g
